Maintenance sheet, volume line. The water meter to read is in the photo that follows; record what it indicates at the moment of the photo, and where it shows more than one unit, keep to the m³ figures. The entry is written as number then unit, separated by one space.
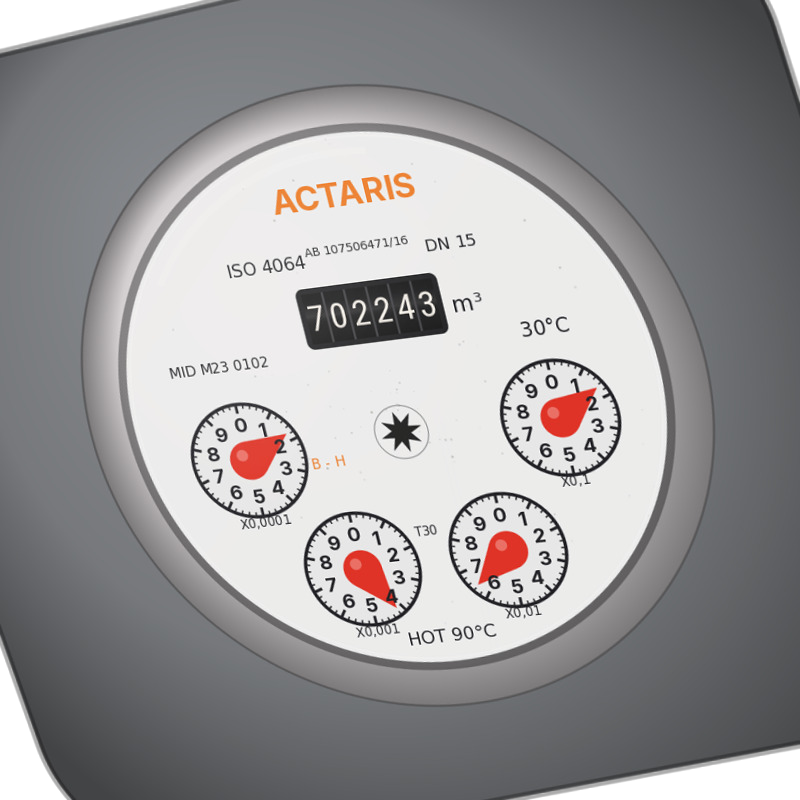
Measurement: 702243.1641 m³
